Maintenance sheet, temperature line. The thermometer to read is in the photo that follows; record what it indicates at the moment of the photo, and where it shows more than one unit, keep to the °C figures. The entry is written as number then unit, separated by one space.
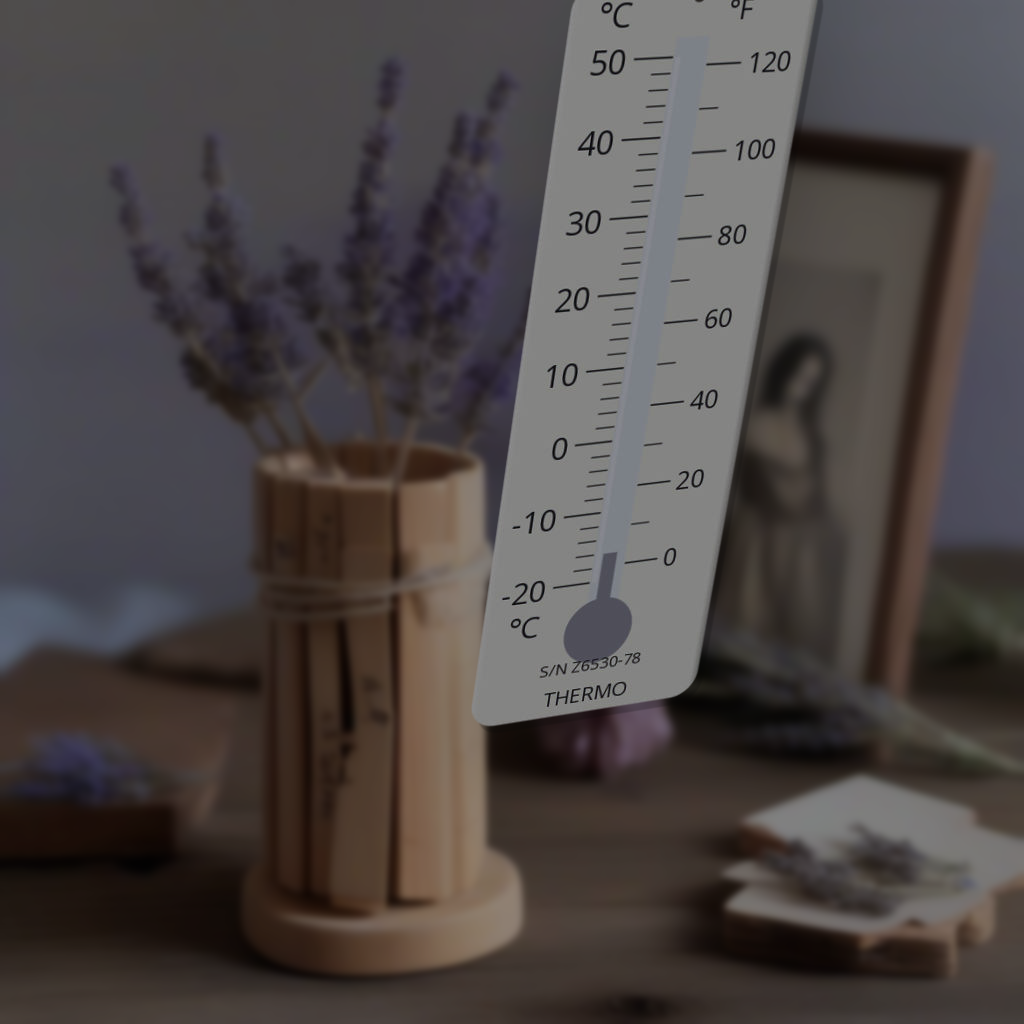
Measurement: -16 °C
